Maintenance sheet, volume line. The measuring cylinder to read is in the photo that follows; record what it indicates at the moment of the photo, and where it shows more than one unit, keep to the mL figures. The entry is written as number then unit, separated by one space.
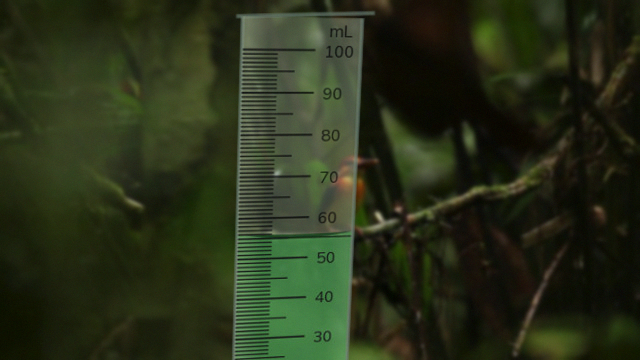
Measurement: 55 mL
